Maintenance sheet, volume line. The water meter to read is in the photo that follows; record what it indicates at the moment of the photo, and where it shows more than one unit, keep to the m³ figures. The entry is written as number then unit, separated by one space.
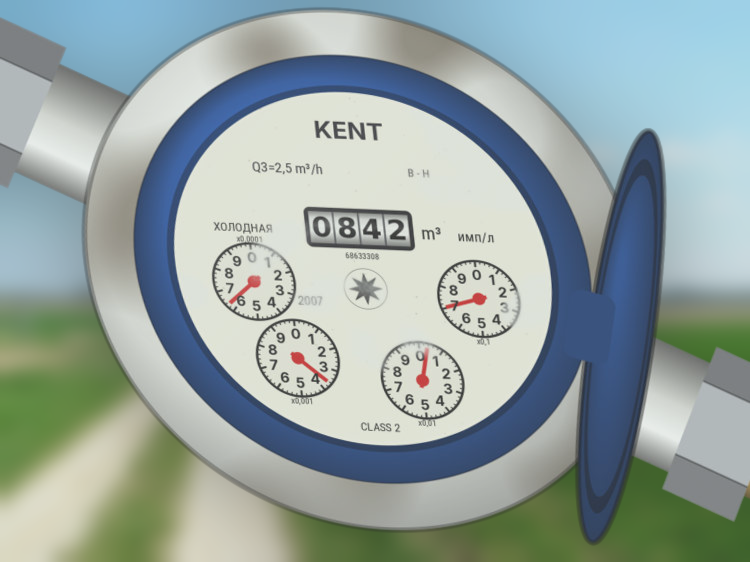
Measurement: 842.7036 m³
